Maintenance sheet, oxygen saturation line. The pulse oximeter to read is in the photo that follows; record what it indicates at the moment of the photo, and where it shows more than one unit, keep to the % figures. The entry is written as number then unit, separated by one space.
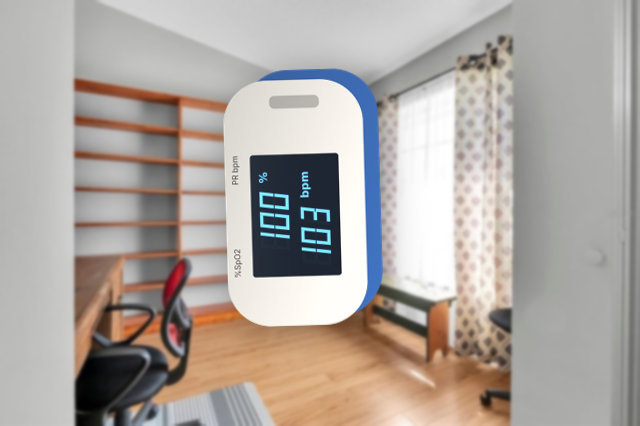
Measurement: 100 %
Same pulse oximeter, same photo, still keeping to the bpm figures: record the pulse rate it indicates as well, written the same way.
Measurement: 103 bpm
